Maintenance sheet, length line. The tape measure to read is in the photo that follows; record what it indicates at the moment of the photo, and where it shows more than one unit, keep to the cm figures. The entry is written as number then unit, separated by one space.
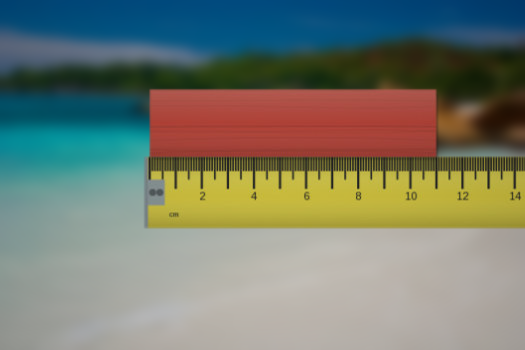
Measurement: 11 cm
